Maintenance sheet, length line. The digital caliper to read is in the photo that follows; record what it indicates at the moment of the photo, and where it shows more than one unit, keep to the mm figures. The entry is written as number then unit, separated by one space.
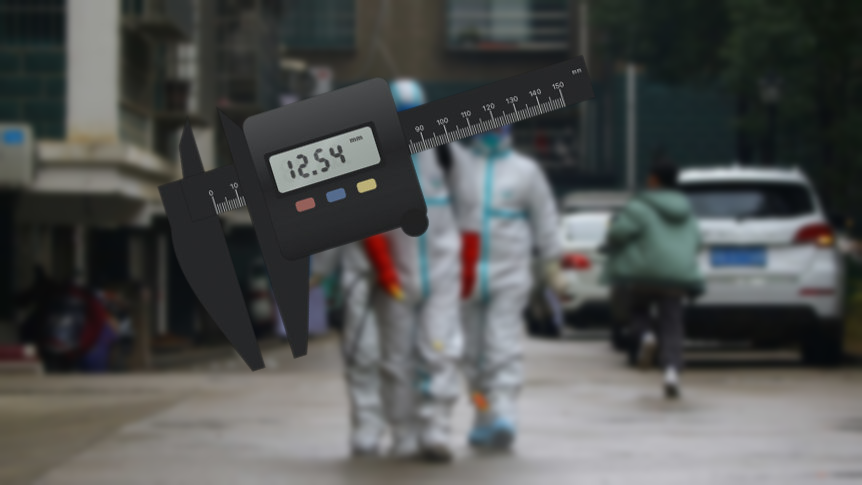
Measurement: 12.54 mm
